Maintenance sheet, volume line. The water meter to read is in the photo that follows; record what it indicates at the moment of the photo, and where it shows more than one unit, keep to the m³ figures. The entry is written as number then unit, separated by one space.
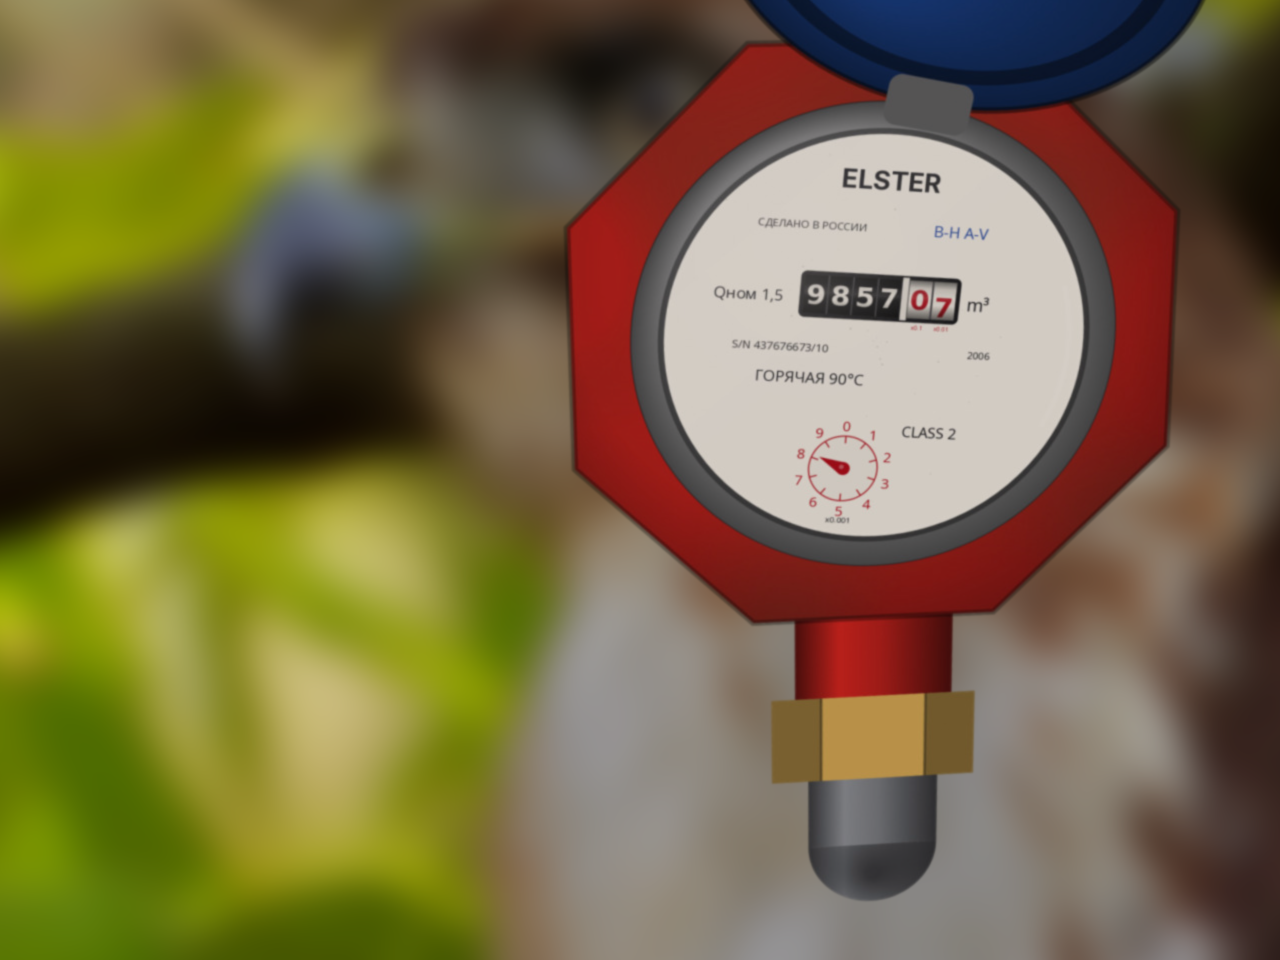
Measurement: 9857.068 m³
